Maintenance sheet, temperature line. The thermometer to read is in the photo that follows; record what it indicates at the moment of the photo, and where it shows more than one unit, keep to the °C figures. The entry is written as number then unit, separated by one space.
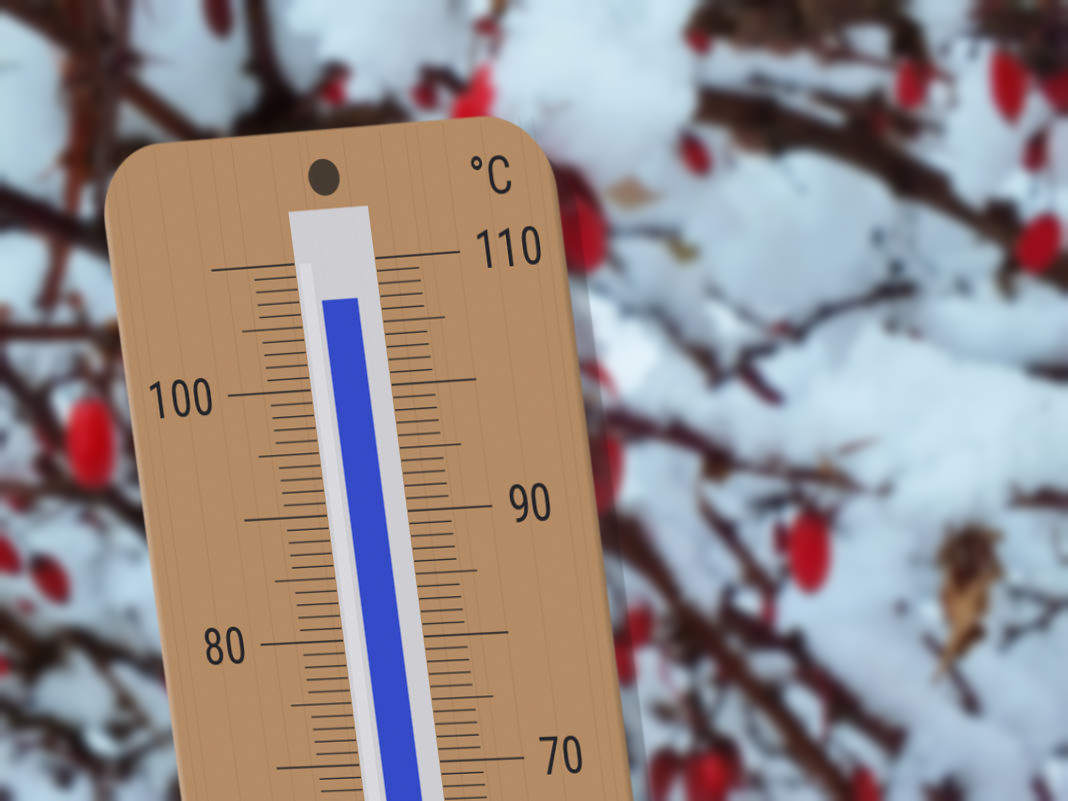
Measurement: 107 °C
